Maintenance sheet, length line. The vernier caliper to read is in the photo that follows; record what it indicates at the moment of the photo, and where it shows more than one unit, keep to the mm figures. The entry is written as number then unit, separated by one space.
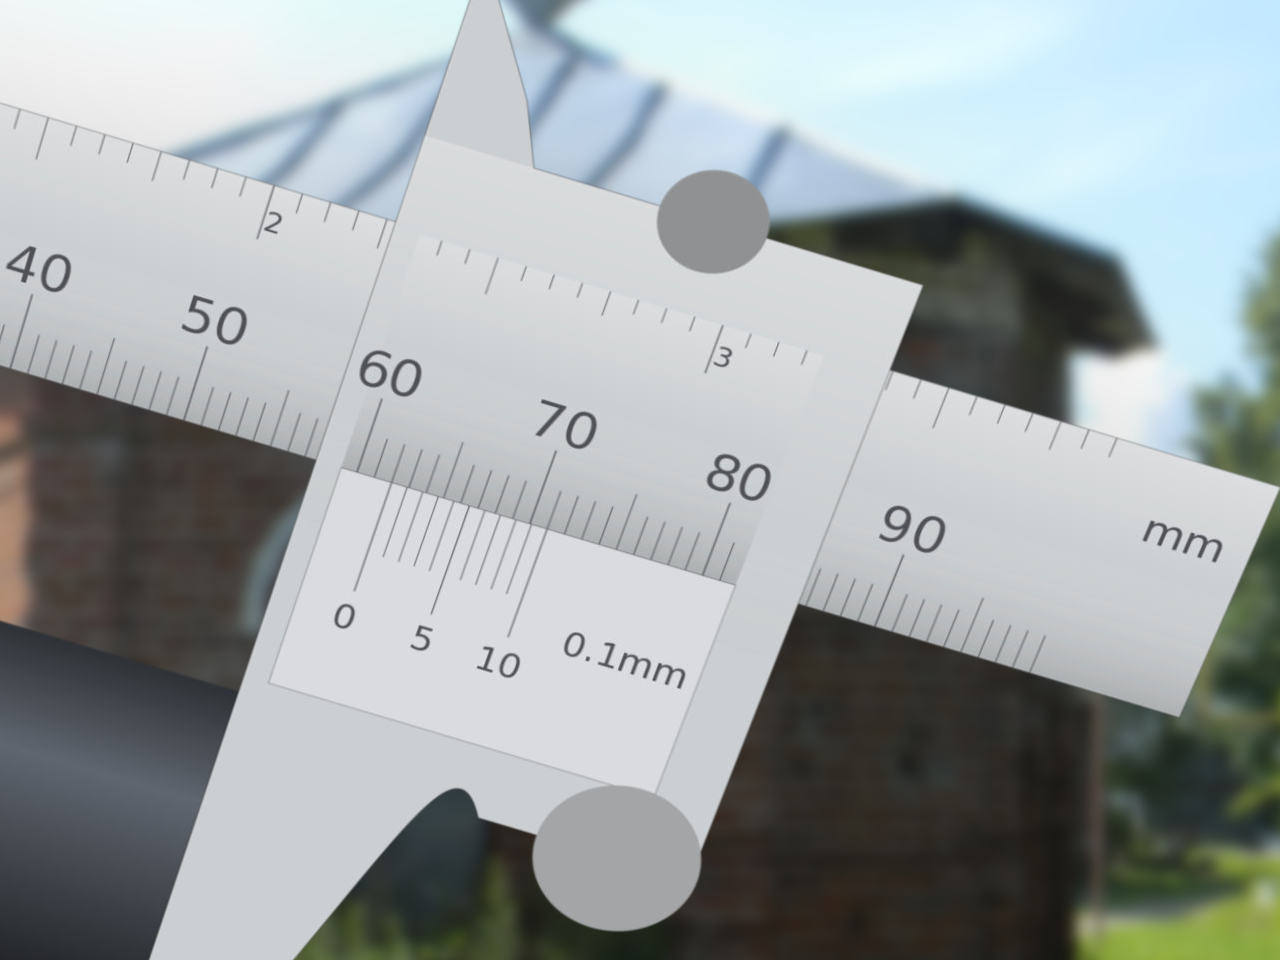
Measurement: 62.0 mm
